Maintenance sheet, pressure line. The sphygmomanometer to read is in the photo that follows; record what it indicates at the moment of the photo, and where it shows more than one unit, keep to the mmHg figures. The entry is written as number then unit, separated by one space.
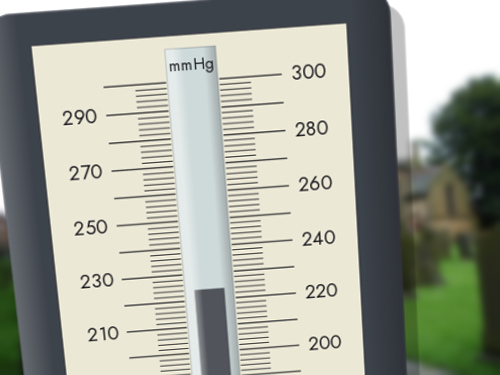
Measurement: 224 mmHg
